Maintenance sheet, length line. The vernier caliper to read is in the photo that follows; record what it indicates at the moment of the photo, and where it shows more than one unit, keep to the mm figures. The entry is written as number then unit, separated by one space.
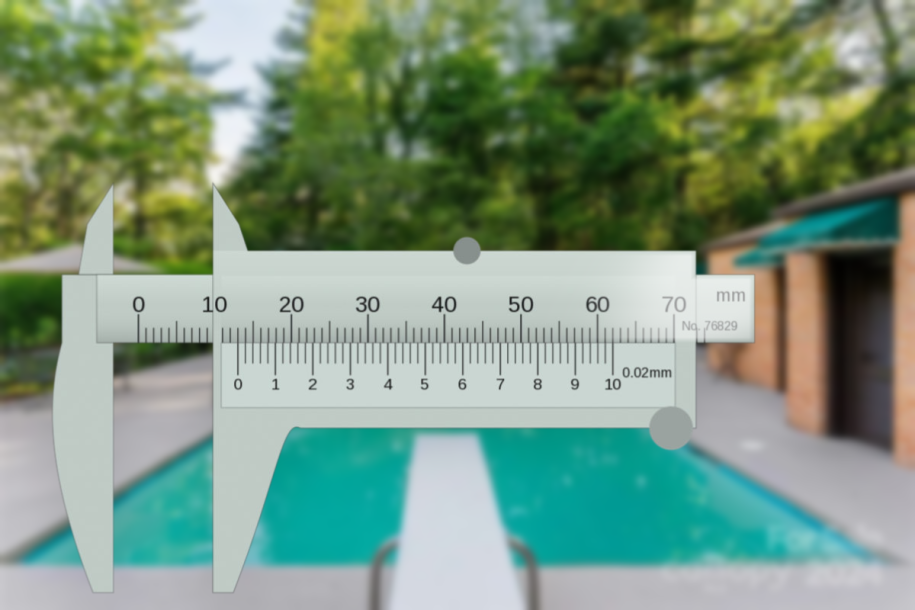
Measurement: 13.0 mm
